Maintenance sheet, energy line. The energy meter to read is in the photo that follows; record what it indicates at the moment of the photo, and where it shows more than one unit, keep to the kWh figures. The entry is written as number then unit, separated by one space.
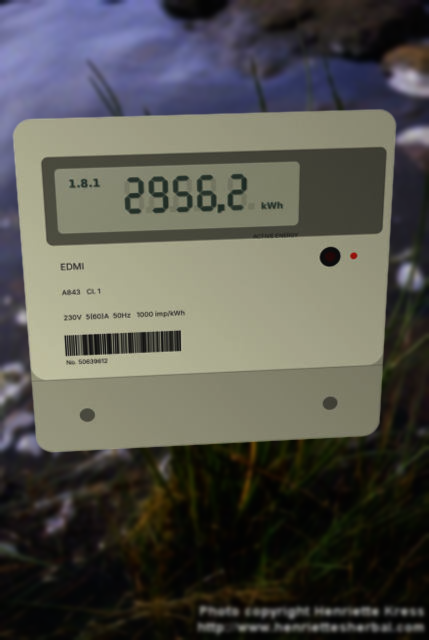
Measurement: 2956.2 kWh
